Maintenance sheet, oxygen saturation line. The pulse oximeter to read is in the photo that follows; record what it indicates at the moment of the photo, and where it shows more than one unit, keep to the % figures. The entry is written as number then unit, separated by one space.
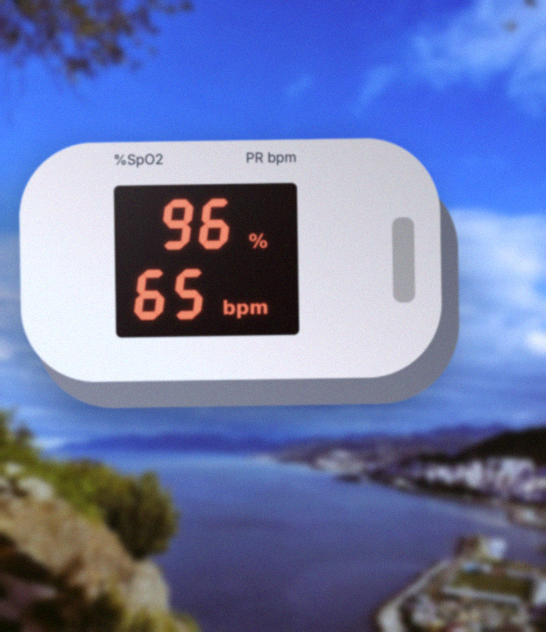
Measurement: 96 %
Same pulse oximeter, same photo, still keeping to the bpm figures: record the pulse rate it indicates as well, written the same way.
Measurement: 65 bpm
